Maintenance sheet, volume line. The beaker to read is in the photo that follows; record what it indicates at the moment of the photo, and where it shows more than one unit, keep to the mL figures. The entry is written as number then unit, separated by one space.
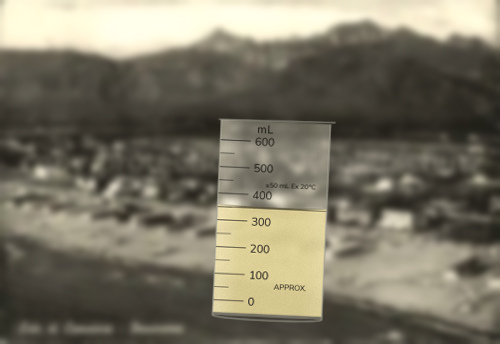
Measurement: 350 mL
